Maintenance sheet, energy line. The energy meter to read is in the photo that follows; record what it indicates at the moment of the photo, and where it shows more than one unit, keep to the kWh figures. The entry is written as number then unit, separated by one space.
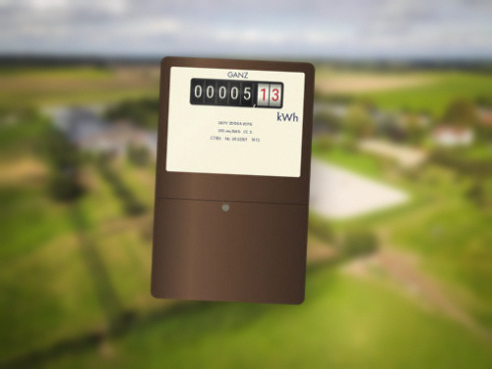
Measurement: 5.13 kWh
